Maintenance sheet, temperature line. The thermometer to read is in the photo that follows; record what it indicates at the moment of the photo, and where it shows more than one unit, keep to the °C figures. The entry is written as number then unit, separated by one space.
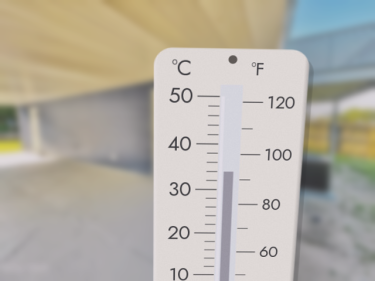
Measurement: 34 °C
